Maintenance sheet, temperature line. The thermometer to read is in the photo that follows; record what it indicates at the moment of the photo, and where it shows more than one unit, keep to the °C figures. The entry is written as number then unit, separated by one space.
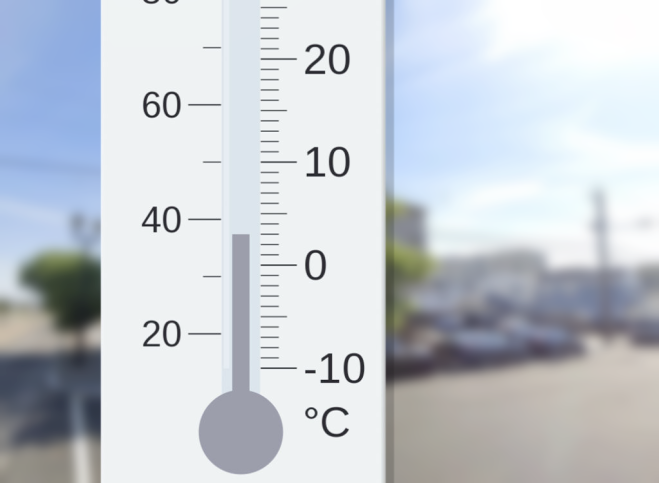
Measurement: 3 °C
